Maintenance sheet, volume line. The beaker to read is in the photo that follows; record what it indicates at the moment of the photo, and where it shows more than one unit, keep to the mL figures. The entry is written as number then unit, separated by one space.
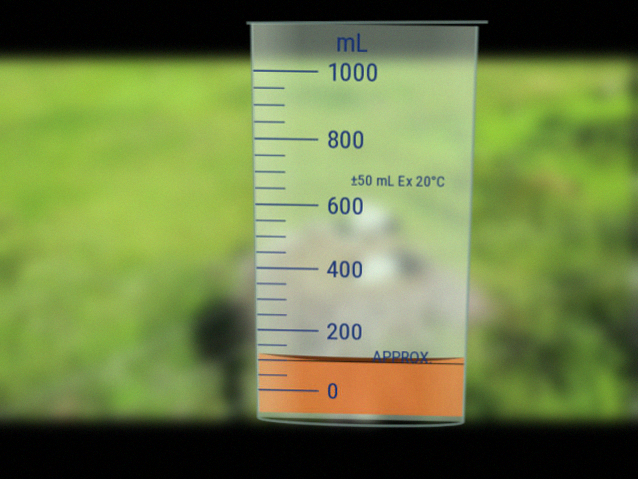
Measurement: 100 mL
